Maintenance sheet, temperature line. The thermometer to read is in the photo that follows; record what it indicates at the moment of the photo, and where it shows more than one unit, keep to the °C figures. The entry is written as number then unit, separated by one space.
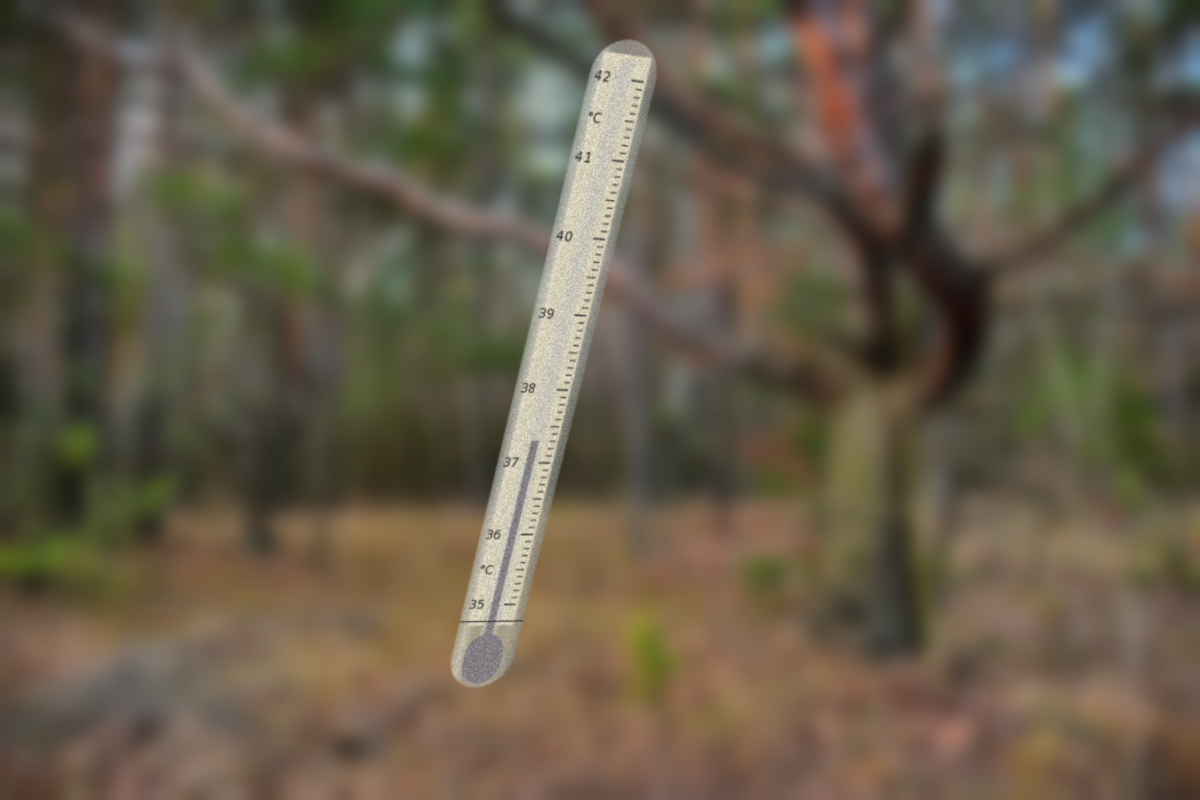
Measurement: 37.3 °C
